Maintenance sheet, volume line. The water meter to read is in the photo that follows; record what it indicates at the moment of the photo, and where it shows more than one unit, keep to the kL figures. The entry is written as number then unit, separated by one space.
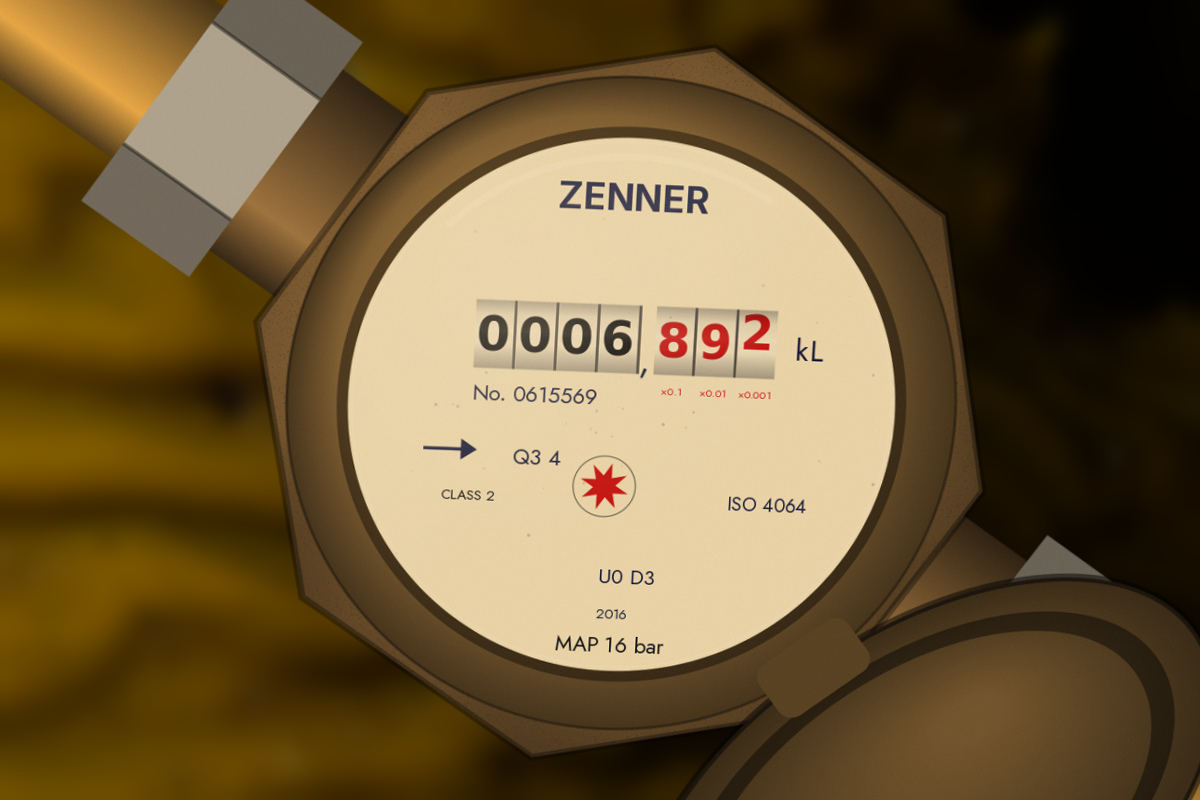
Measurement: 6.892 kL
